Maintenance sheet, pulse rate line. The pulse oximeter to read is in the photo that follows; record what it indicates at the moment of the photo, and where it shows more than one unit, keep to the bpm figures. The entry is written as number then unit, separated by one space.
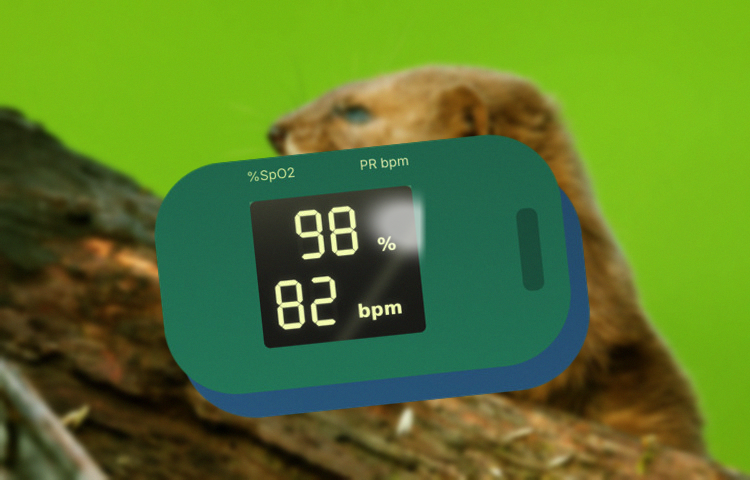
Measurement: 82 bpm
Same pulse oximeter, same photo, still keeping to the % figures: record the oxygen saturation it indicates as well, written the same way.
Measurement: 98 %
